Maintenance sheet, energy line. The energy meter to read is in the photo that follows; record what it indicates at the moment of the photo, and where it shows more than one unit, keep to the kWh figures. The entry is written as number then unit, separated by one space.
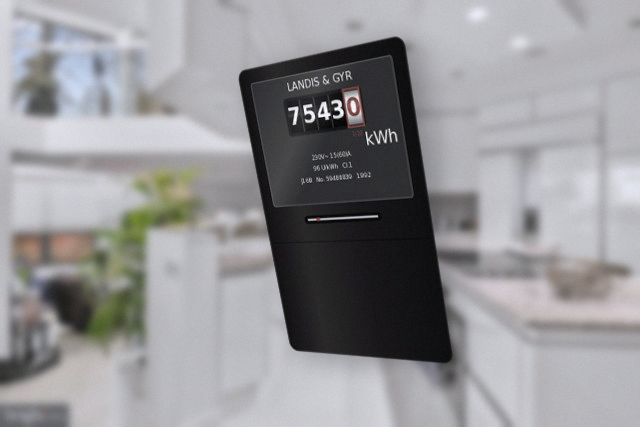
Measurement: 7543.0 kWh
